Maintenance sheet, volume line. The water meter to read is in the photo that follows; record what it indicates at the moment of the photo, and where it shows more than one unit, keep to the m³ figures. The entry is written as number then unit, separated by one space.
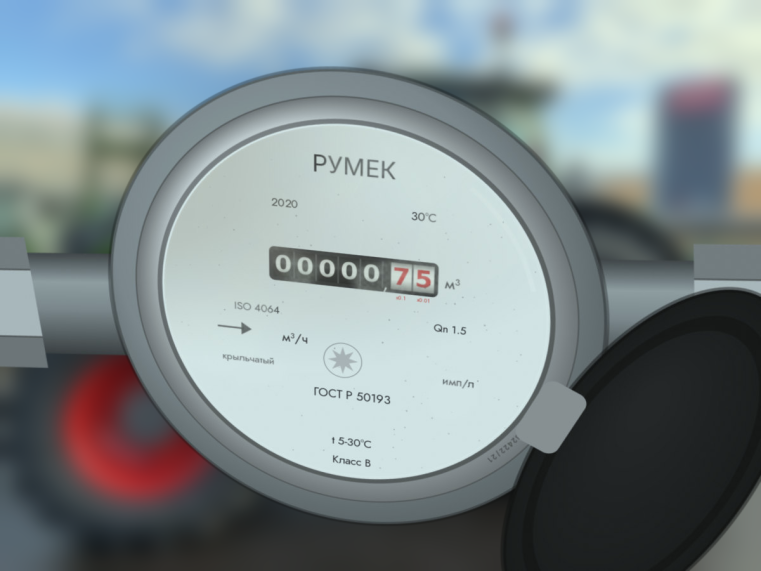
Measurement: 0.75 m³
